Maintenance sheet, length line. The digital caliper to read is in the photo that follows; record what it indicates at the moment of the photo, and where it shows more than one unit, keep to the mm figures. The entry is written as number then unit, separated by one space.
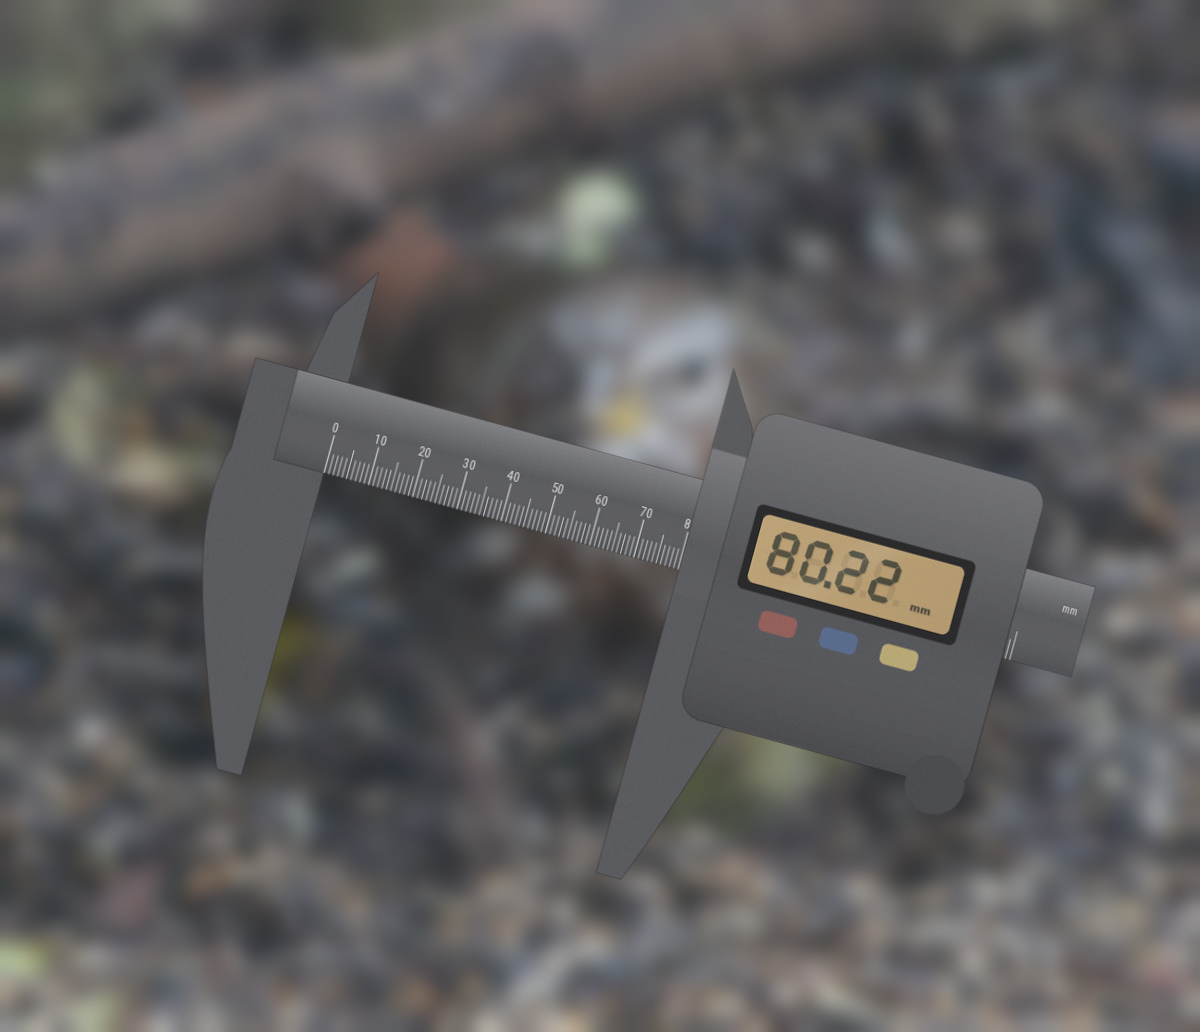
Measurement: 80.22 mm
